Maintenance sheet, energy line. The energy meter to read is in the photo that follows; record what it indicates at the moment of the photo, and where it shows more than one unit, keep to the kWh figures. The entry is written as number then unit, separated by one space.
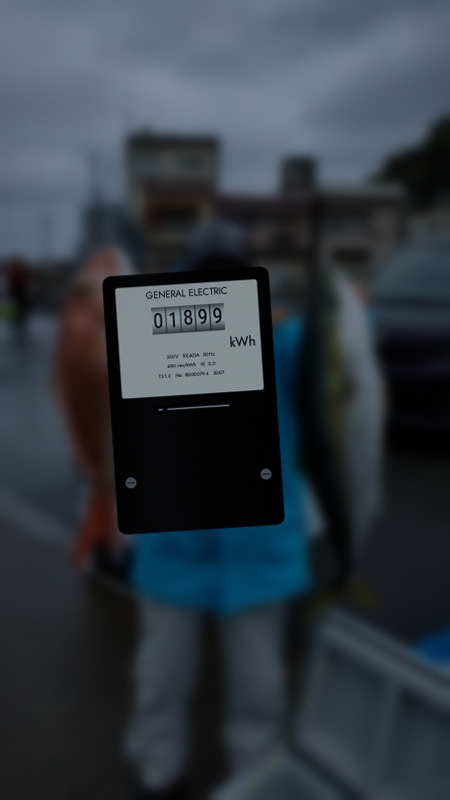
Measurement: 1899 kWh
